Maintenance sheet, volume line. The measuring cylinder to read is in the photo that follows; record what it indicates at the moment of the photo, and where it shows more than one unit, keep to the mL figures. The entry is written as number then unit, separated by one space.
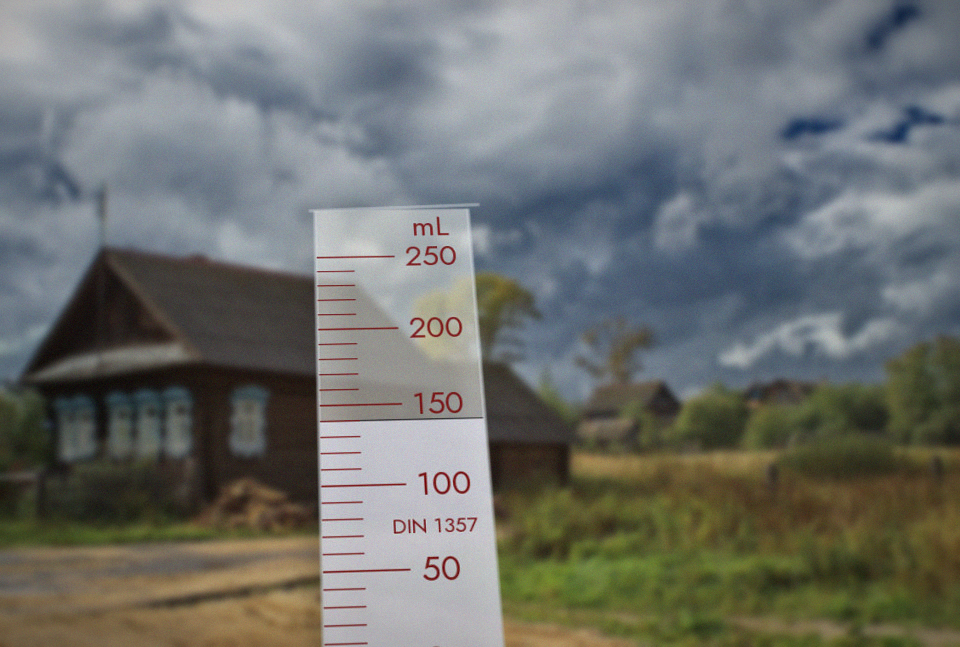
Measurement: 140 mL
